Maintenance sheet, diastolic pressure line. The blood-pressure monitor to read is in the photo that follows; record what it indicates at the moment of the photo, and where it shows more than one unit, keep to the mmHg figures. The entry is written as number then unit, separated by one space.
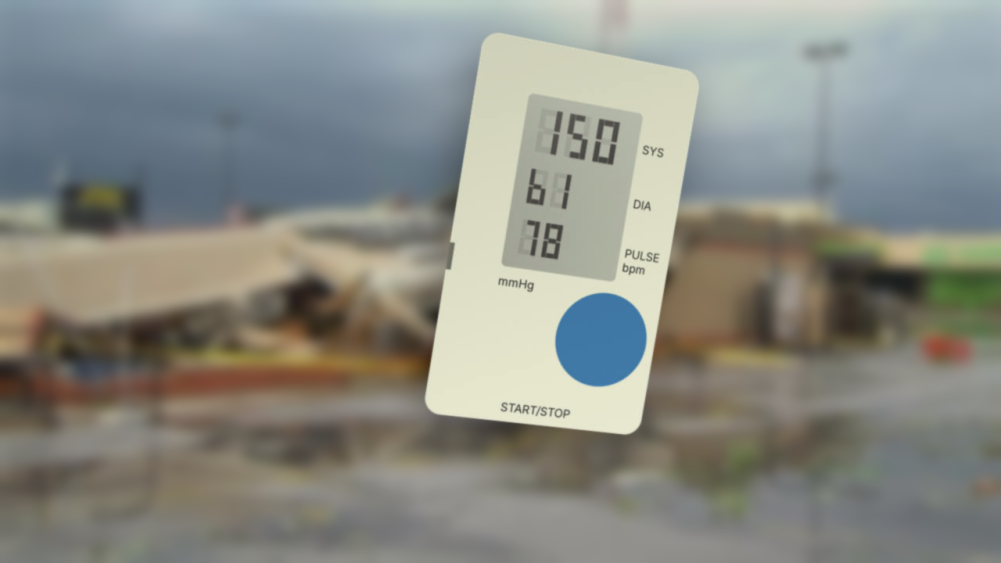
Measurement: 61 mmHg
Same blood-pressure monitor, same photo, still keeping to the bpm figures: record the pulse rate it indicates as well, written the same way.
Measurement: 78 bpm
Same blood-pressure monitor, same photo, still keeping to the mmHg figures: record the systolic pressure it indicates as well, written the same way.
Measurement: 150 mmHg
